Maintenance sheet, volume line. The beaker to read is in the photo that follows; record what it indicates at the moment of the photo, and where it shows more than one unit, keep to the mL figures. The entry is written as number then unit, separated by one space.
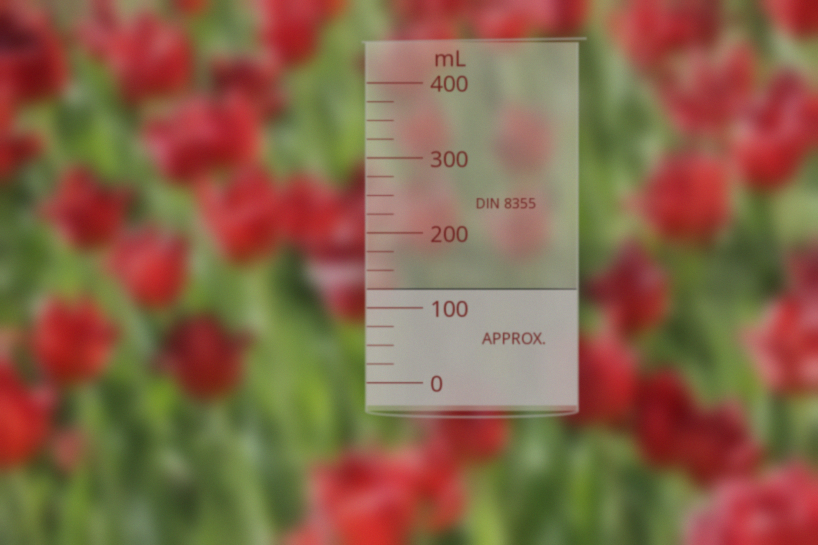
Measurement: 125 mL
